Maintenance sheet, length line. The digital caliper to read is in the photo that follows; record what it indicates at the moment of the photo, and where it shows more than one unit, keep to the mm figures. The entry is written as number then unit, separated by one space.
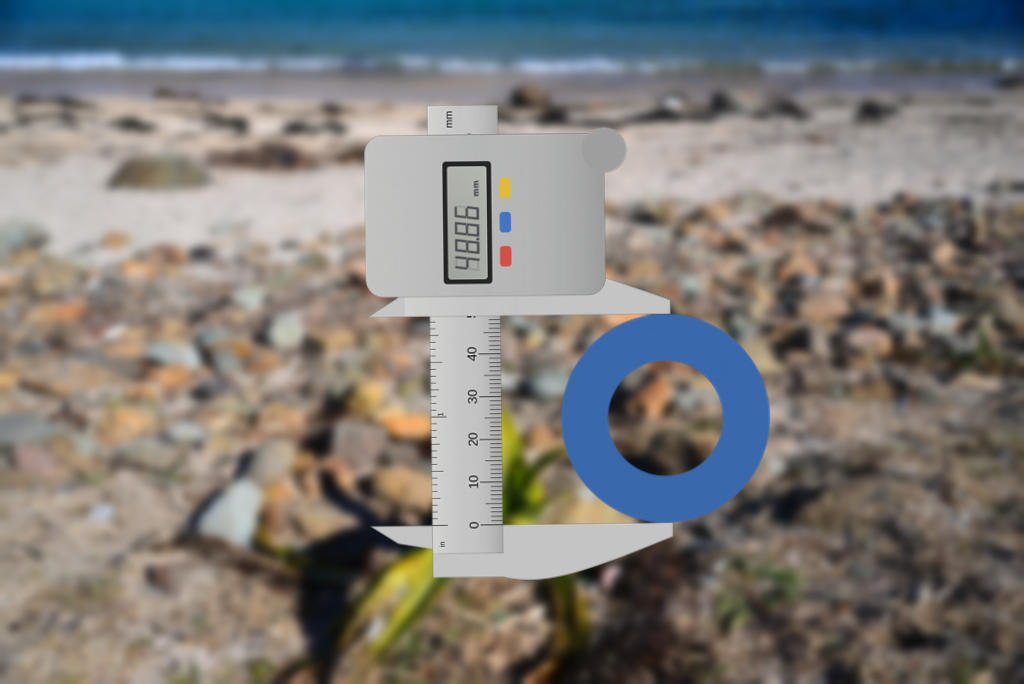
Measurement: 48.86 mm
